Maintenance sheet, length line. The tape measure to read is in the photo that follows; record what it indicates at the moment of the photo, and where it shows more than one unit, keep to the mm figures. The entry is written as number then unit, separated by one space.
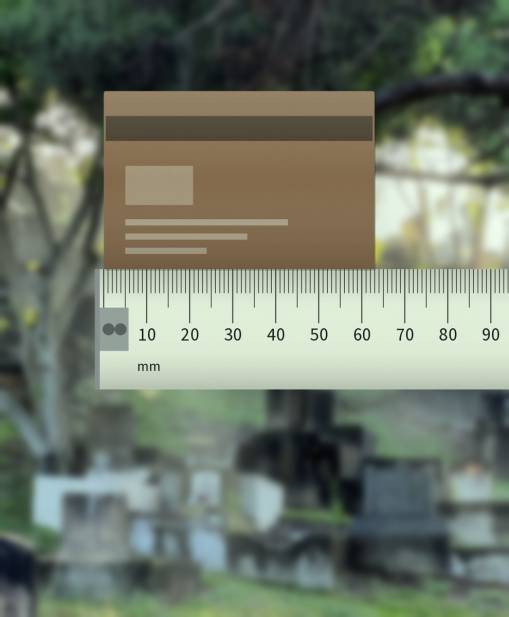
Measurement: 63 mm
